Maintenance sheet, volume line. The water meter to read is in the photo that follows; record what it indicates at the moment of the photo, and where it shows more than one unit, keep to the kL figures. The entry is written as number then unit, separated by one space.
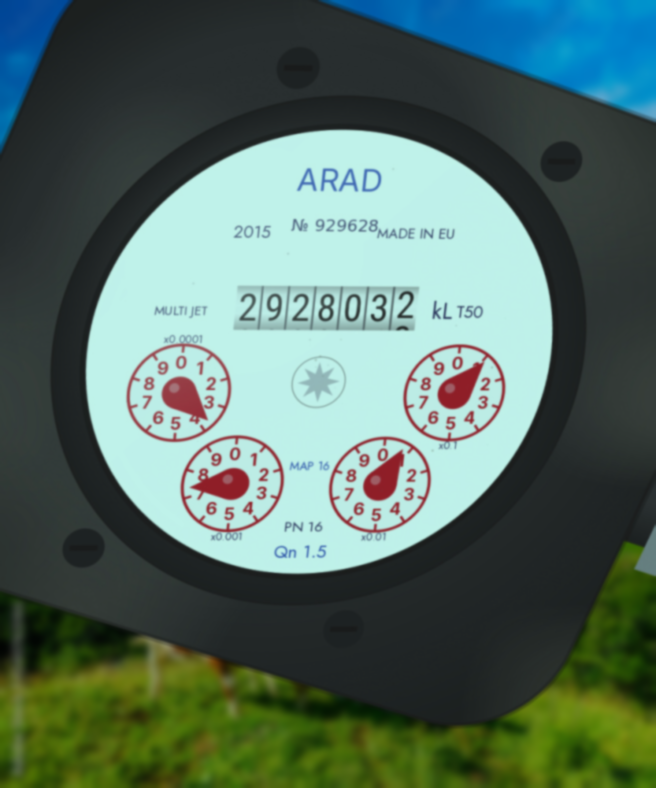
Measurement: 2928032.1073 kL
